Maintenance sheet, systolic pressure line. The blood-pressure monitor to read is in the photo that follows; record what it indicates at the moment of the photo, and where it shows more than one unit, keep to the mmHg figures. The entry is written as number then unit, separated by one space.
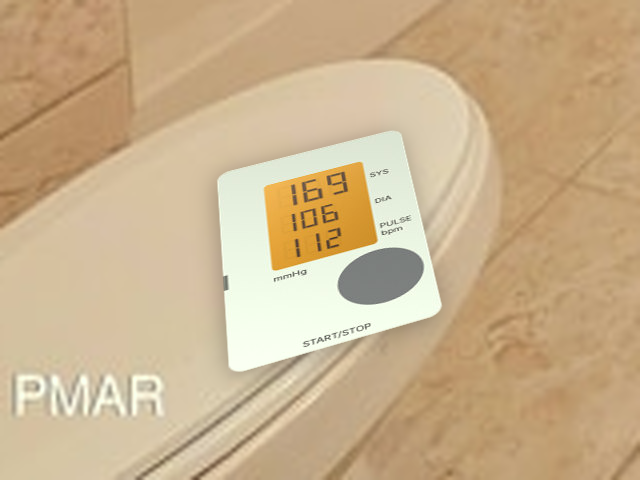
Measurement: 169 mmHg
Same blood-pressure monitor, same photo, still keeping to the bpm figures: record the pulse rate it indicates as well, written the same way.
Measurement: 112 bpm
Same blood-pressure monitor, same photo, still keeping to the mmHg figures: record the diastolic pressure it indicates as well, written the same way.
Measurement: 106 mmHg
